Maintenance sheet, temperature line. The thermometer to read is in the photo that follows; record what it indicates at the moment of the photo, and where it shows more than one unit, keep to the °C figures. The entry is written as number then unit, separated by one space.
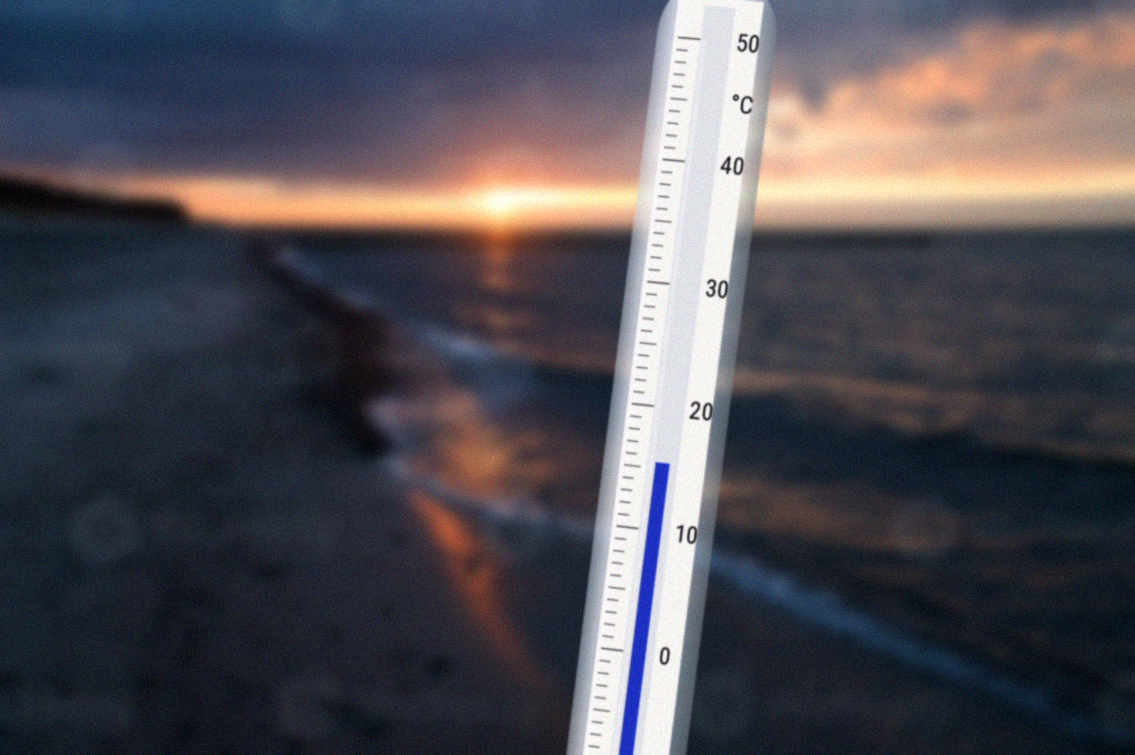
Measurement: 15.5 °C
